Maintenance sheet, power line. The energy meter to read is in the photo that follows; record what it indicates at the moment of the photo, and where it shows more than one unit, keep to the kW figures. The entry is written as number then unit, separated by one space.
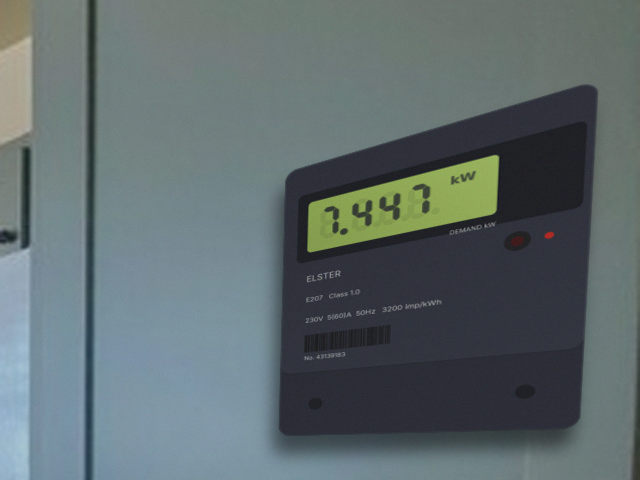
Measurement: 7.447 kW
